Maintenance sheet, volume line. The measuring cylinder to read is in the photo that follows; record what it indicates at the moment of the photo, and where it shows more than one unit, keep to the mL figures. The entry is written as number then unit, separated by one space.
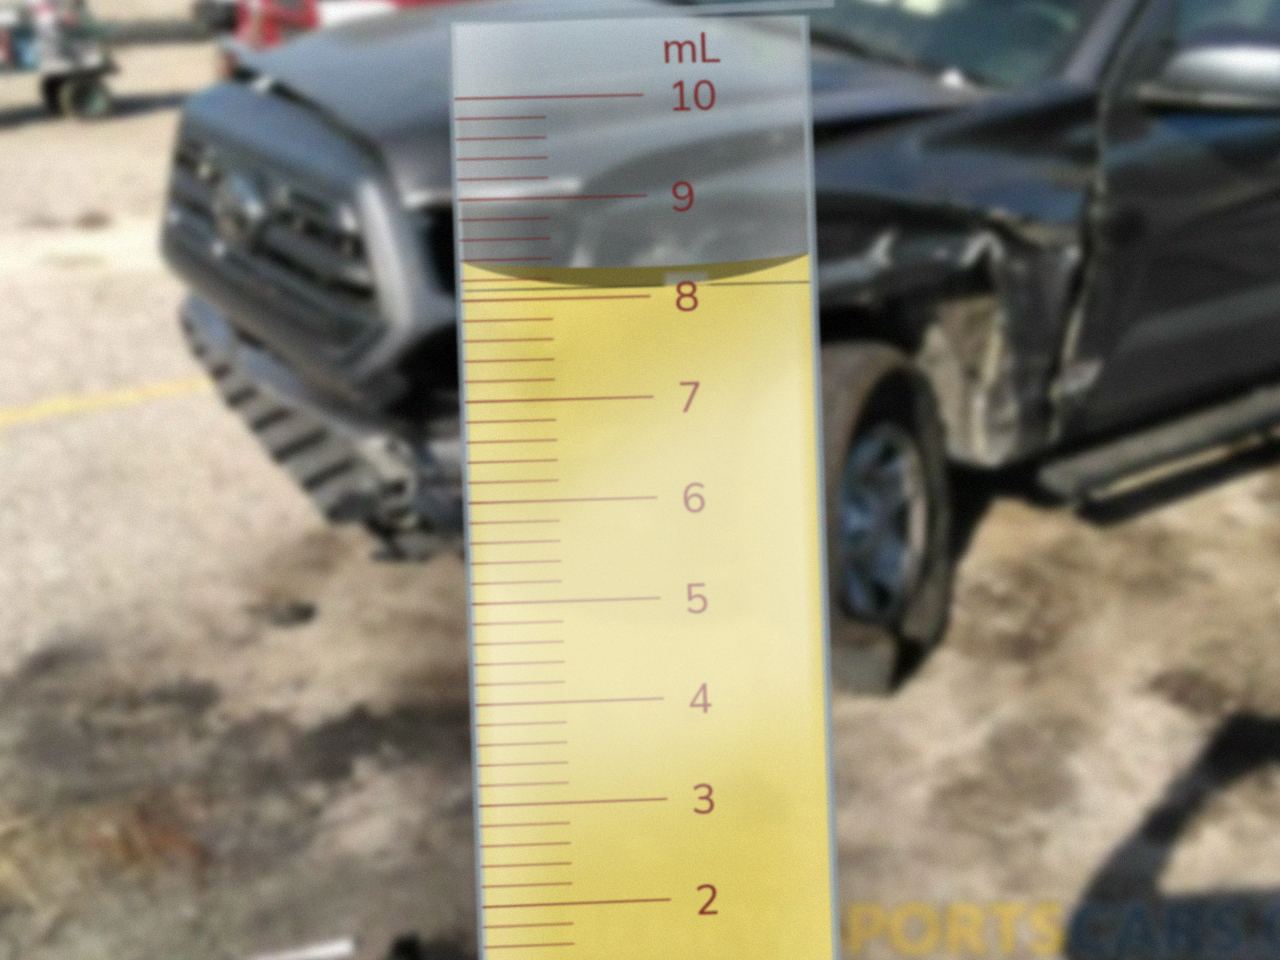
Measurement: 8.1 mL
